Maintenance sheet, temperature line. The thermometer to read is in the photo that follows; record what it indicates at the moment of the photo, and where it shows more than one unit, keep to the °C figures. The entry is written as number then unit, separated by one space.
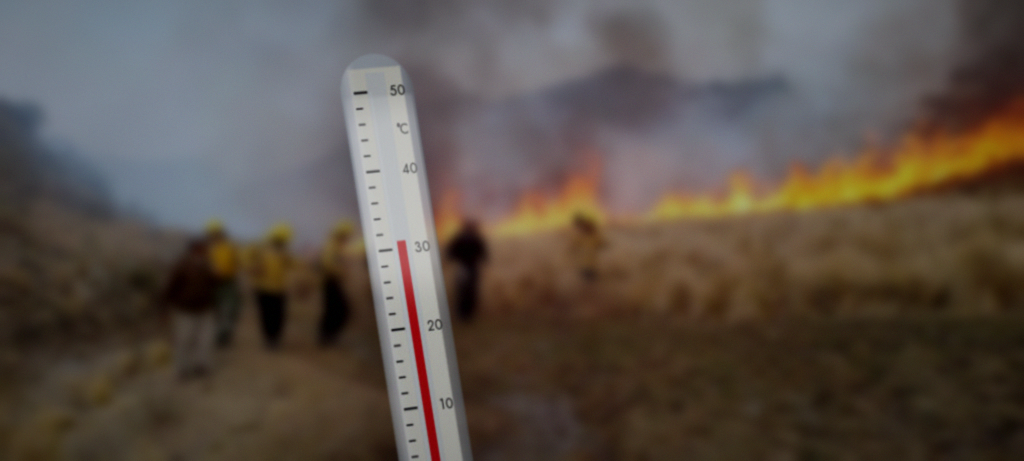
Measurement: 31 °C
